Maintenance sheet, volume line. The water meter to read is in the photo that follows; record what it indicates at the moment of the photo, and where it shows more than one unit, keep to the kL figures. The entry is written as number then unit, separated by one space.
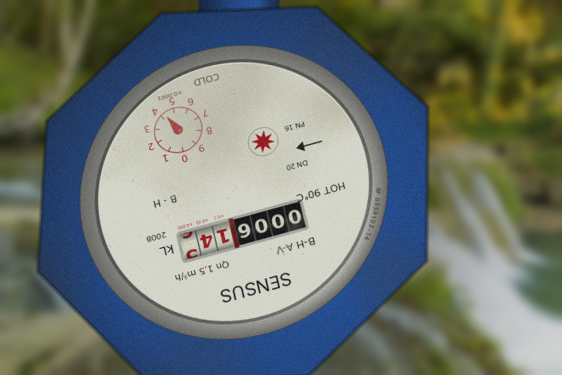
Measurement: 6.1454 kL
